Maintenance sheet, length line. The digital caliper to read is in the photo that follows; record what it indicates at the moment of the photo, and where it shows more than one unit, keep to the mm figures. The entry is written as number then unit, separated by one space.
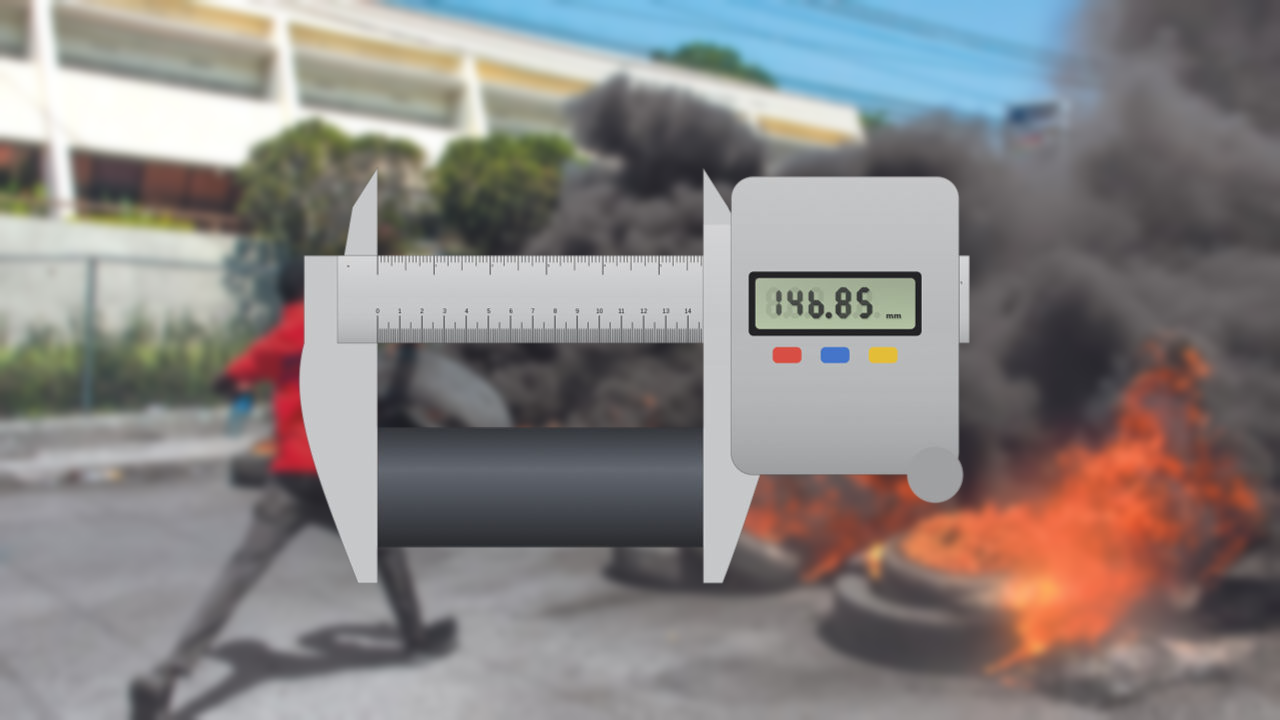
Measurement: 146.85 mm
